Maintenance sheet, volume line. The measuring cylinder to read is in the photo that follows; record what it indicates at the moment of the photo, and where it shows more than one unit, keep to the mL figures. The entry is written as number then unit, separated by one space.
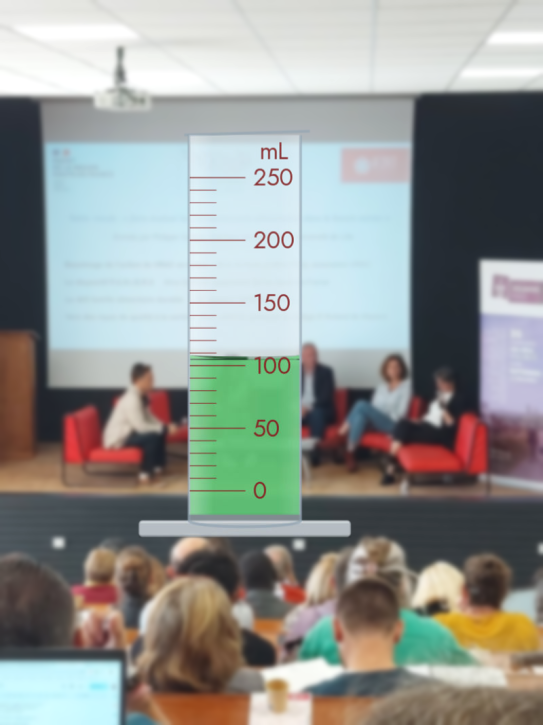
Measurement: 105 mL
